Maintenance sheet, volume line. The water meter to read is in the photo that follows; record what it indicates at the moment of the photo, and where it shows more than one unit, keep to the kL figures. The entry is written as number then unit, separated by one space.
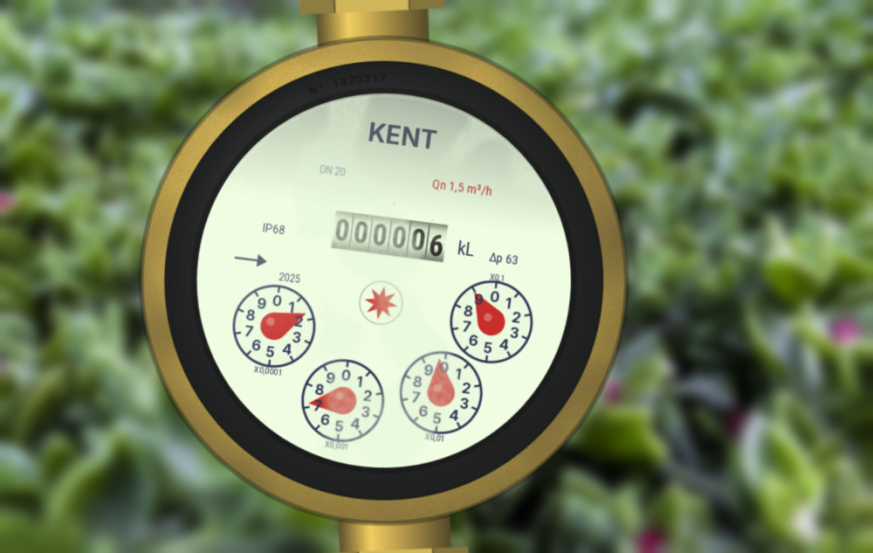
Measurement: 5.8971 kL
